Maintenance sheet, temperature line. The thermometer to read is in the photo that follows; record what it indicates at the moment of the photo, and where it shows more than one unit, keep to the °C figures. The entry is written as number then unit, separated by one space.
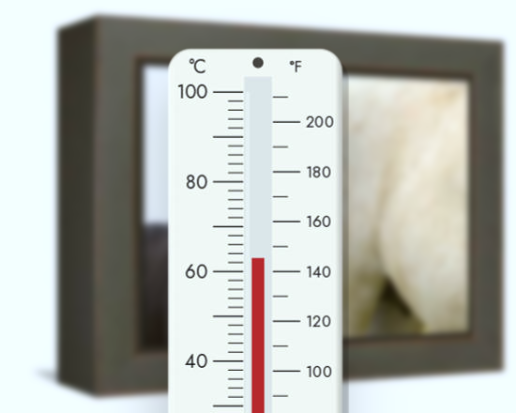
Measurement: 63 °C
